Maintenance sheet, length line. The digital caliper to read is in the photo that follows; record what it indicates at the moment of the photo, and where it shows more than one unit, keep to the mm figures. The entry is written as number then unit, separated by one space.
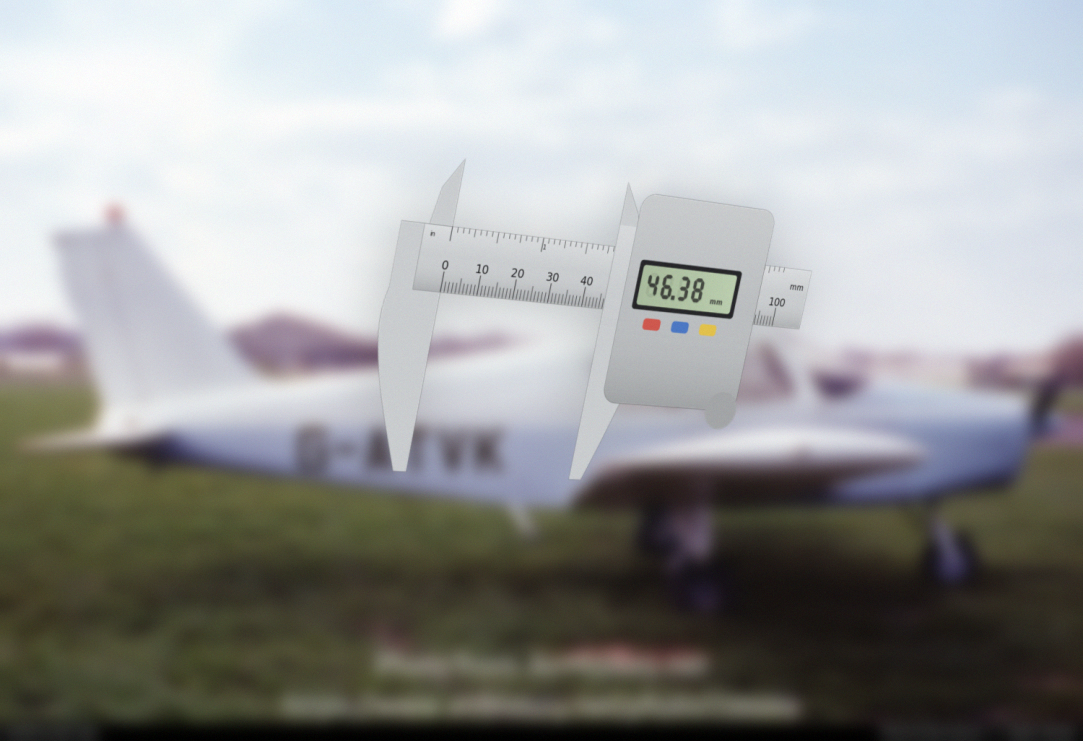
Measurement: 46.38 mm
